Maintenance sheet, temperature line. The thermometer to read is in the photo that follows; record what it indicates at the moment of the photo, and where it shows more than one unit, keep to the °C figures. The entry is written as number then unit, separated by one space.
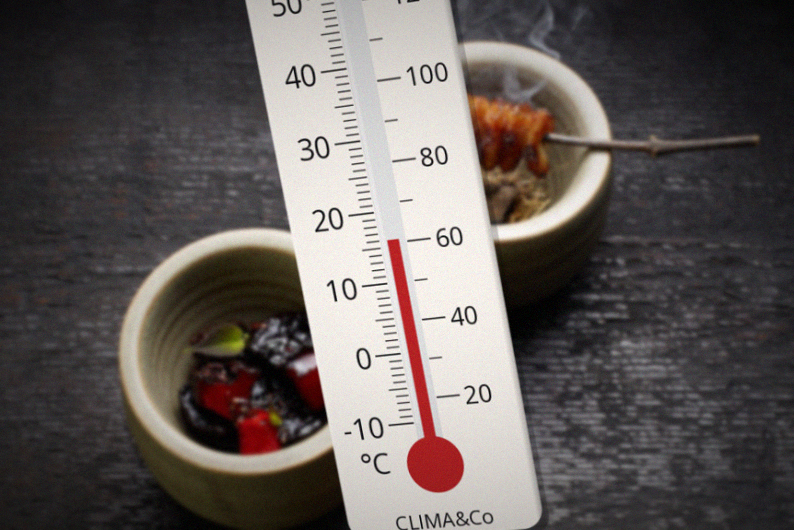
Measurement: 16 °C
